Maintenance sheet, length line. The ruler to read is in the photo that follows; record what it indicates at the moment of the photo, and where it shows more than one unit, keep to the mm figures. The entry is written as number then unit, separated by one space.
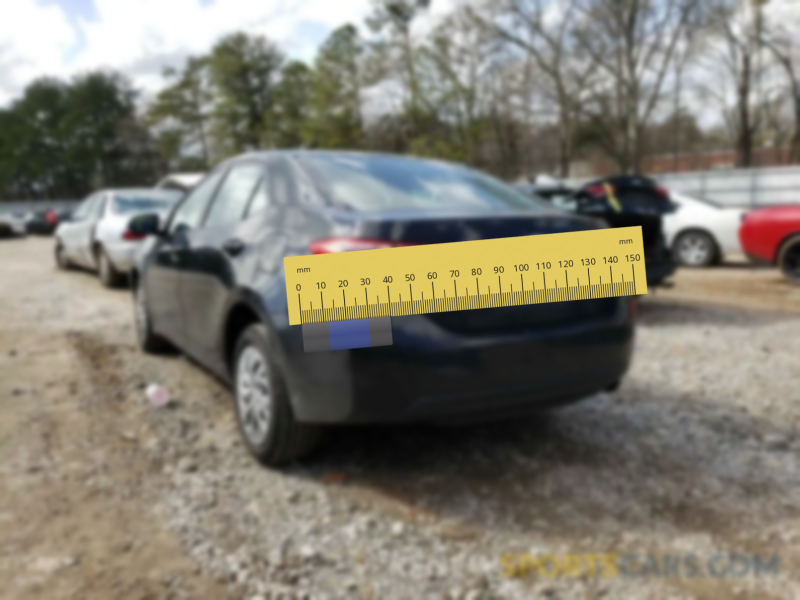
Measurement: 40 mm
